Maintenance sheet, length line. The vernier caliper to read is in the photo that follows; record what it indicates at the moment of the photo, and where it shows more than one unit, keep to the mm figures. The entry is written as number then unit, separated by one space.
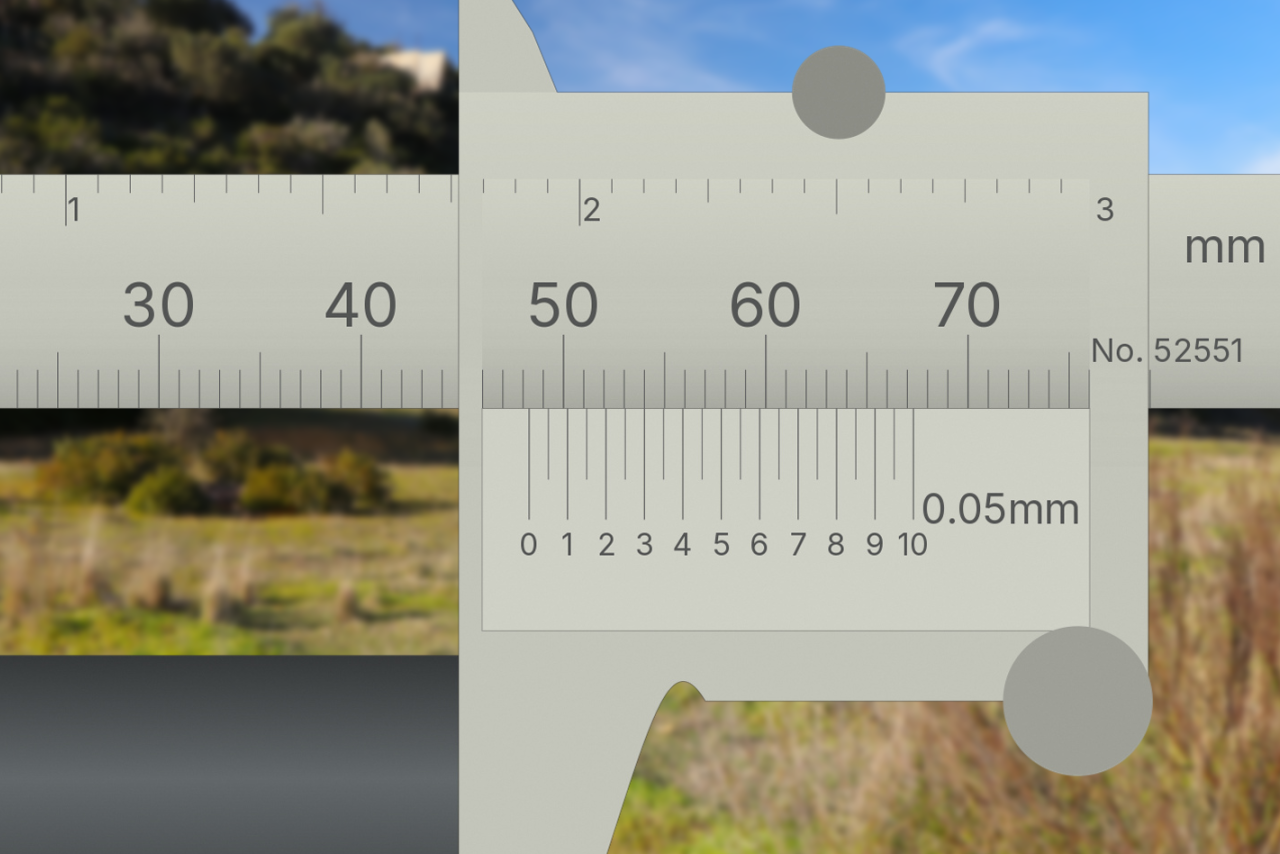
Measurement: 48.3 mm
